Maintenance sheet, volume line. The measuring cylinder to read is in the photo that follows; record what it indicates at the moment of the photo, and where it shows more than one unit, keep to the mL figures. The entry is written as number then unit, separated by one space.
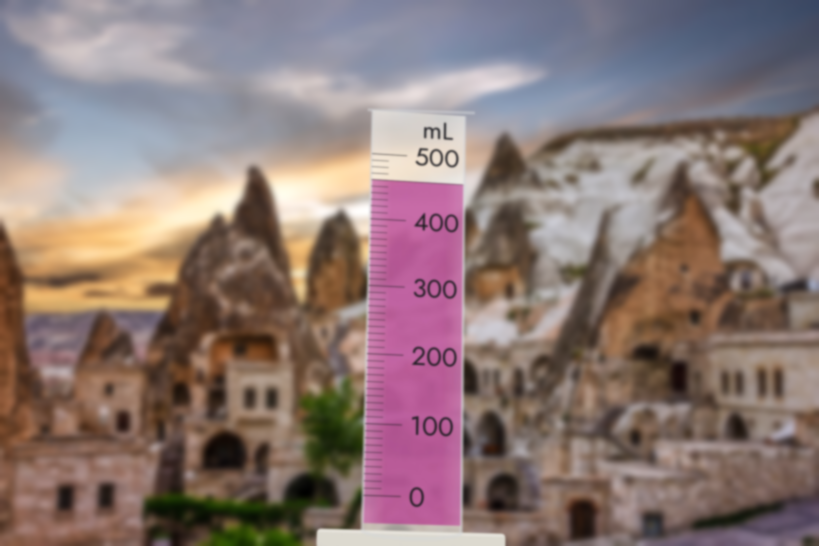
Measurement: 460 mL
